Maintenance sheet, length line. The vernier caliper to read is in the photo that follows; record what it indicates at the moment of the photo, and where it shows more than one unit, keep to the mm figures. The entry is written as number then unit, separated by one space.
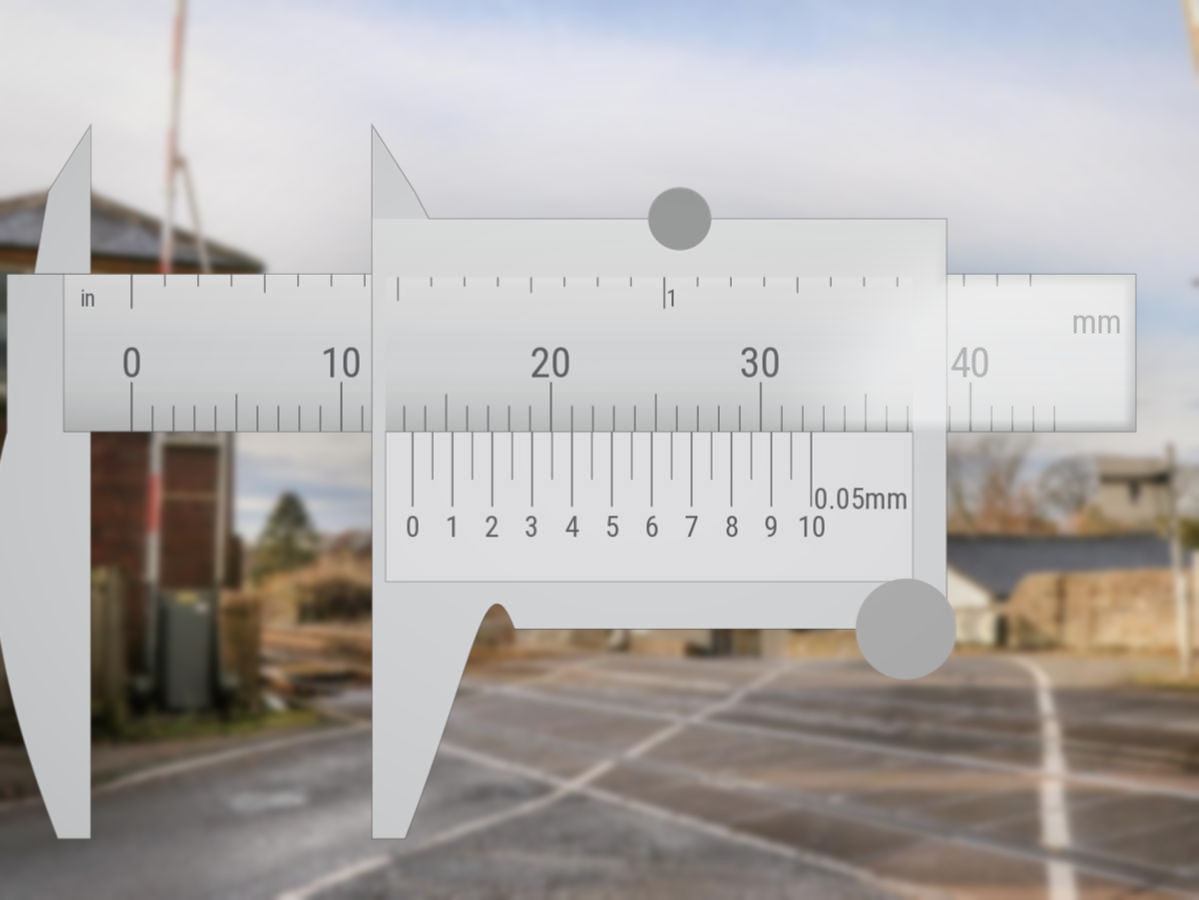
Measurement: 13.4 mm
